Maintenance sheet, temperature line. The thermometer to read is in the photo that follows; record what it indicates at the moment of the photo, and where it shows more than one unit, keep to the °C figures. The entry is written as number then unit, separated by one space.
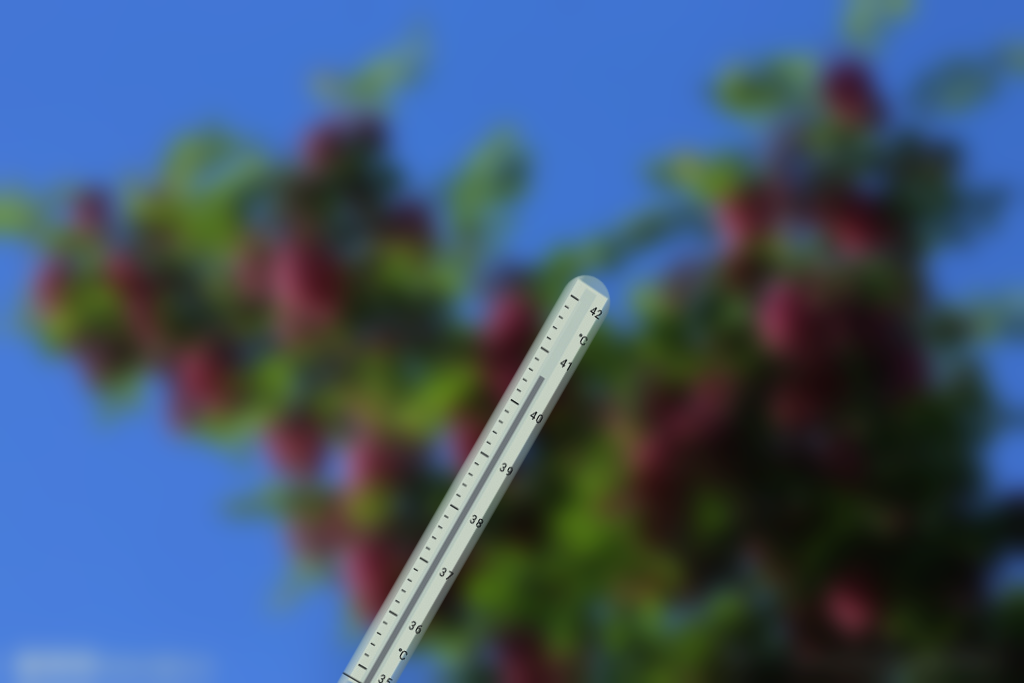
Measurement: 40.6 °C
